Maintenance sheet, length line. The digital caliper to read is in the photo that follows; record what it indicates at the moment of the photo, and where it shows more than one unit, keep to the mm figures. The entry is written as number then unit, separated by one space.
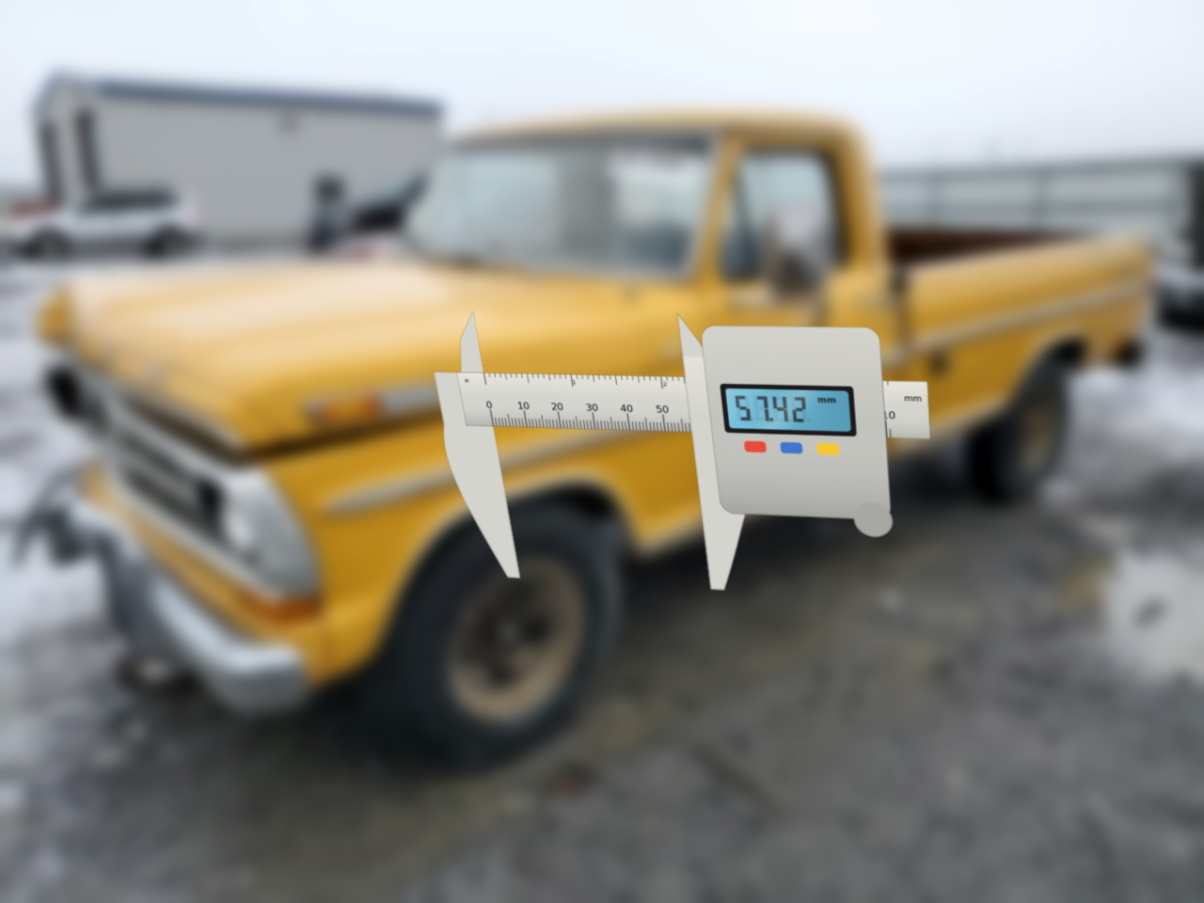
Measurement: 57.42 mm
